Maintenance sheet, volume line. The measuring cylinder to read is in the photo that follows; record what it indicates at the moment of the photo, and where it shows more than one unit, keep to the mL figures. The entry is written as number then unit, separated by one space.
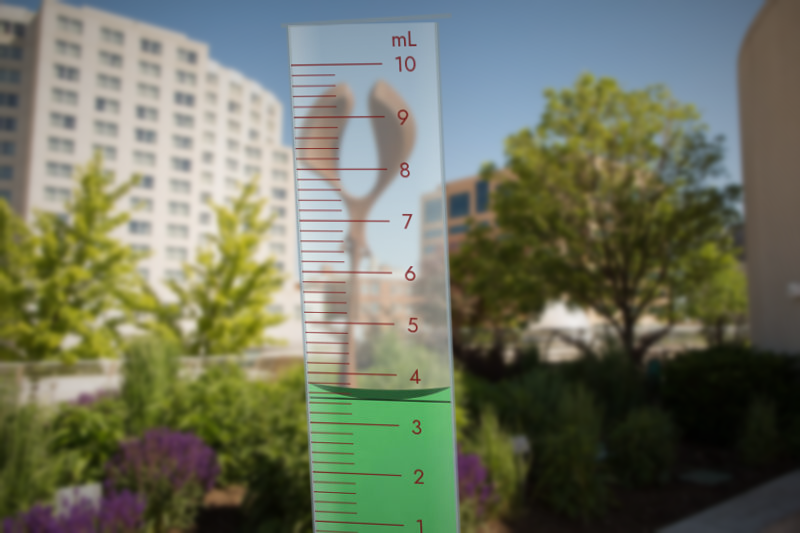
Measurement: 3.5 mL
